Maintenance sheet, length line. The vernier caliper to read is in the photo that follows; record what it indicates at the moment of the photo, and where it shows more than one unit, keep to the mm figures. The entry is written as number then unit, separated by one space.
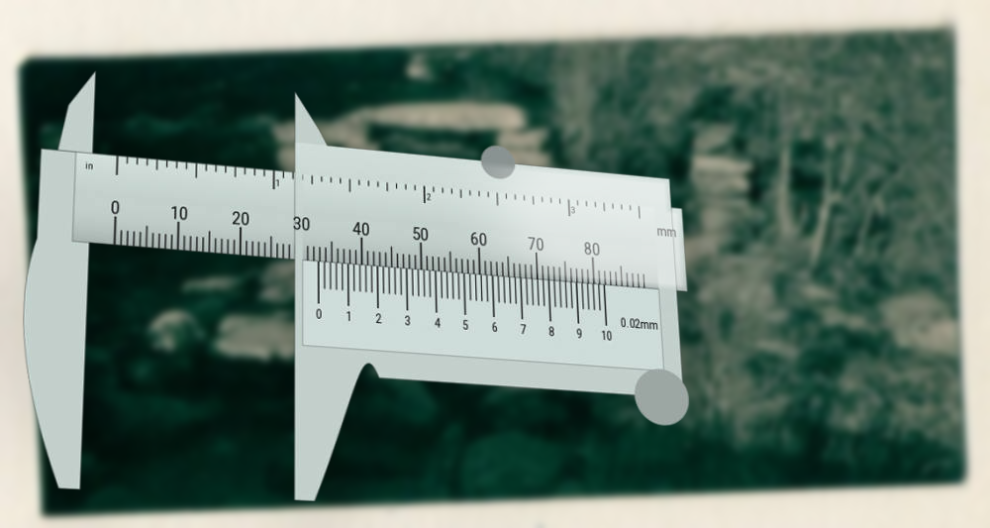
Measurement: 32.8 mm
